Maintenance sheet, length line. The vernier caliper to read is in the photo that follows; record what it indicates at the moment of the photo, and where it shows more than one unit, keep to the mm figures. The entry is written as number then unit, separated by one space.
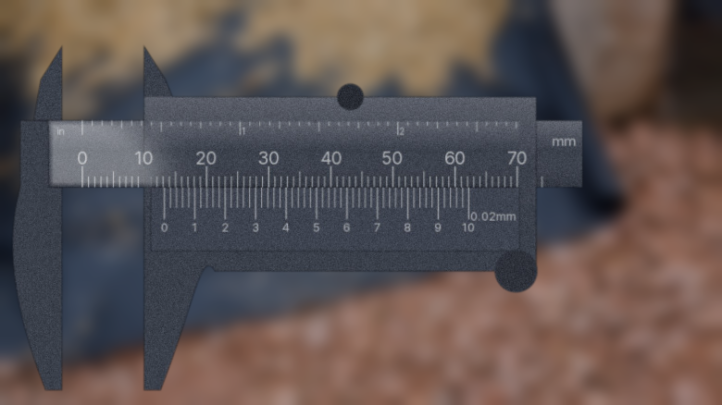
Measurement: 13.2 mm
